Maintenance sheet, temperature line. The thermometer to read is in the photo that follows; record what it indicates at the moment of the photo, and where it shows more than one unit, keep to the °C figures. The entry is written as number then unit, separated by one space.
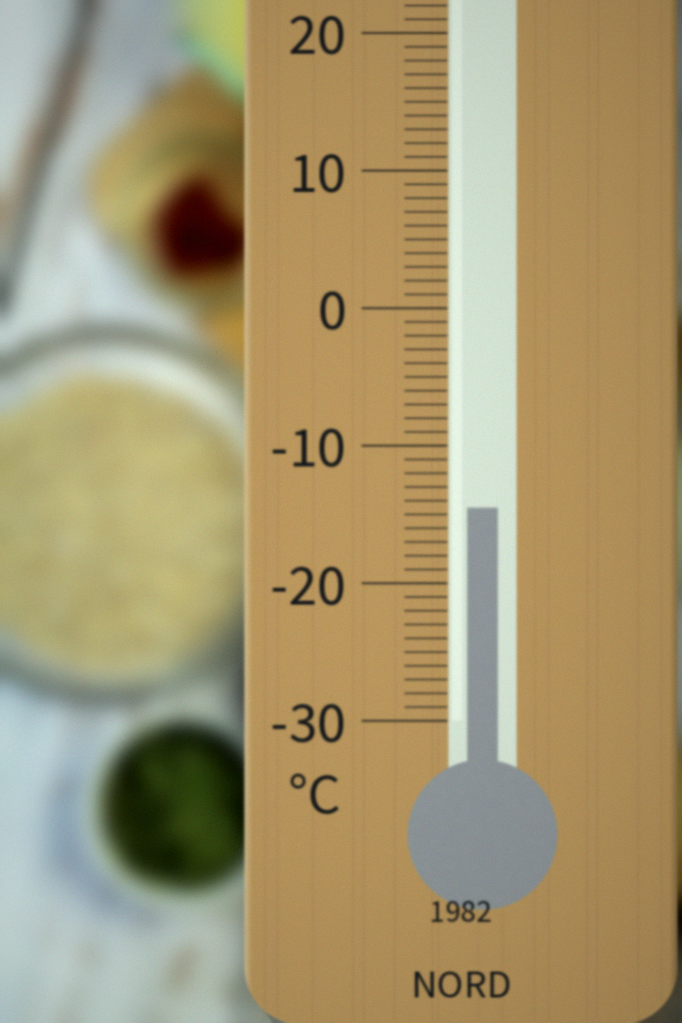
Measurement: -14.5 °C
